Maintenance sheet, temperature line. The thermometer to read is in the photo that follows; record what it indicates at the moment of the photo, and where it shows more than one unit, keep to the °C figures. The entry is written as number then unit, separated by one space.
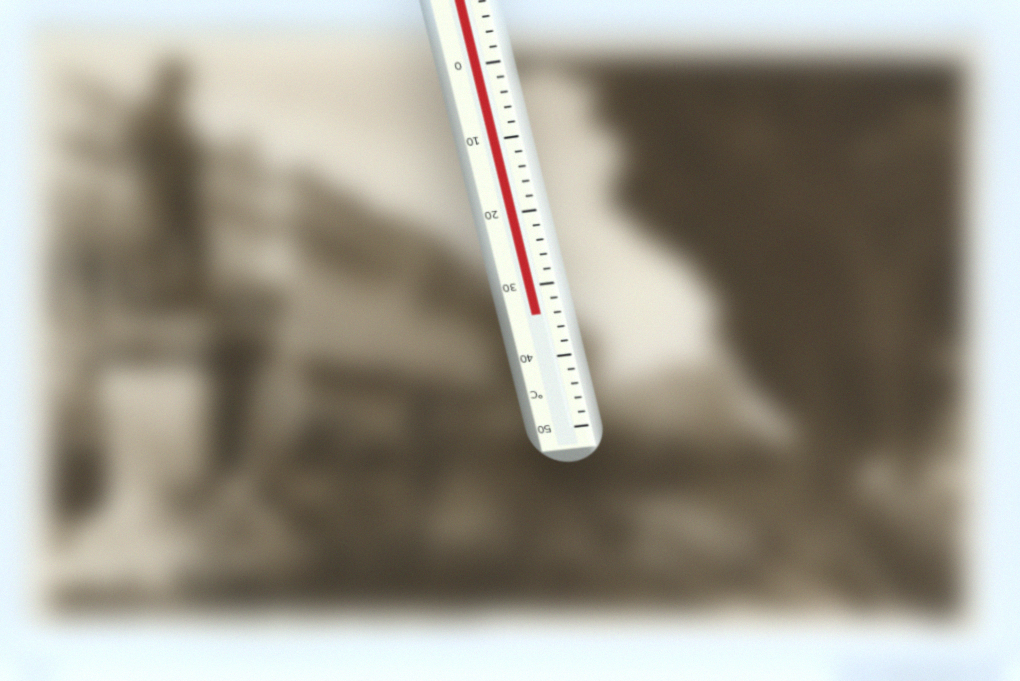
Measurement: 34 °C
